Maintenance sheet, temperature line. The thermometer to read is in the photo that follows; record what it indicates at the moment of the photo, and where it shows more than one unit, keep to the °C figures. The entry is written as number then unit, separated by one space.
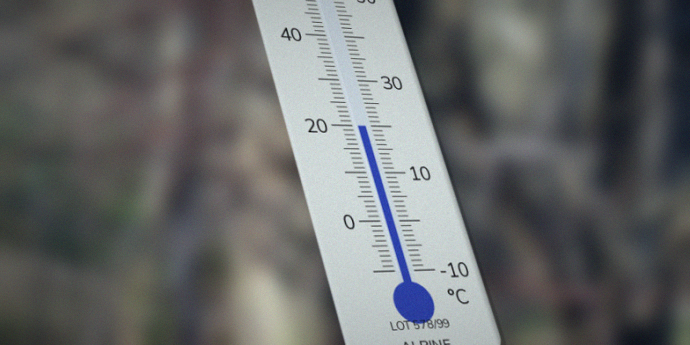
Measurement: 20 °C
